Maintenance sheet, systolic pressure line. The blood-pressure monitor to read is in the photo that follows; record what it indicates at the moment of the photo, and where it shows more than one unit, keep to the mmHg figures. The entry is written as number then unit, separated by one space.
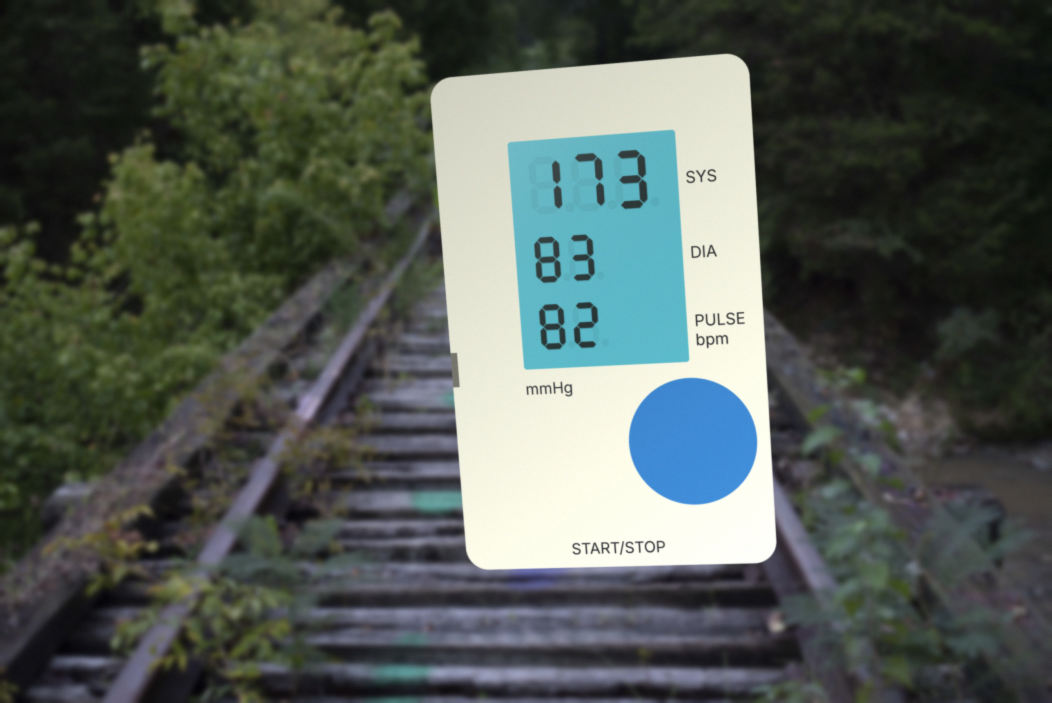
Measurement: 173 mmHg
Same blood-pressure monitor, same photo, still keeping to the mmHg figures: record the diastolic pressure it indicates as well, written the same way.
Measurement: 83 mmHg
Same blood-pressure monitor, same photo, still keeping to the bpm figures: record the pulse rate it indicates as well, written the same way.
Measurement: 82 bpm
